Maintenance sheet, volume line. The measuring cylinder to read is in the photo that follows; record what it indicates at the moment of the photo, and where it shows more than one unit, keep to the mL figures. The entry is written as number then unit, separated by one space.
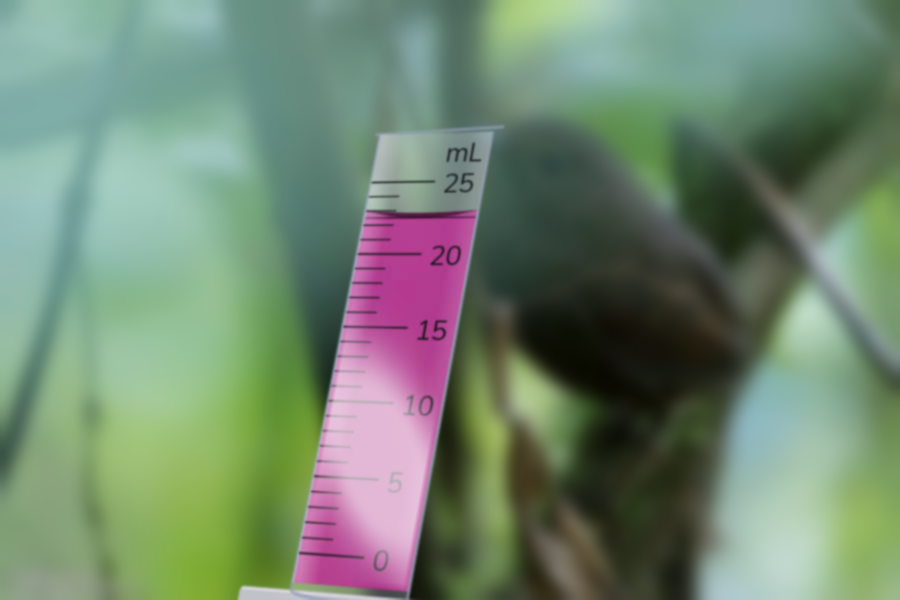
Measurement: 22.5 mL
